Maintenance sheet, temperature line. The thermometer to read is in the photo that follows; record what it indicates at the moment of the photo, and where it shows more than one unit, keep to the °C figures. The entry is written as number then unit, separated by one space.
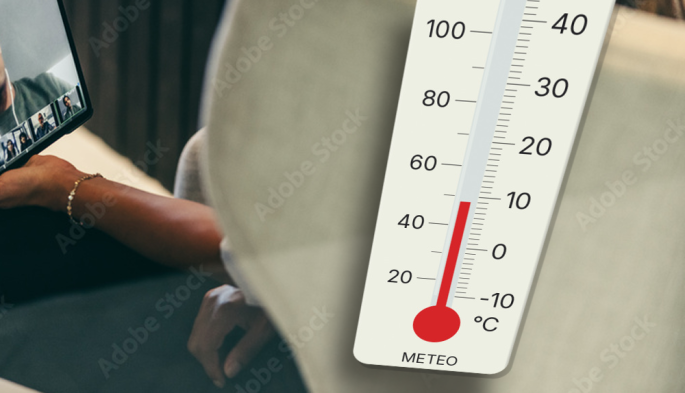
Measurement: 9 °C
